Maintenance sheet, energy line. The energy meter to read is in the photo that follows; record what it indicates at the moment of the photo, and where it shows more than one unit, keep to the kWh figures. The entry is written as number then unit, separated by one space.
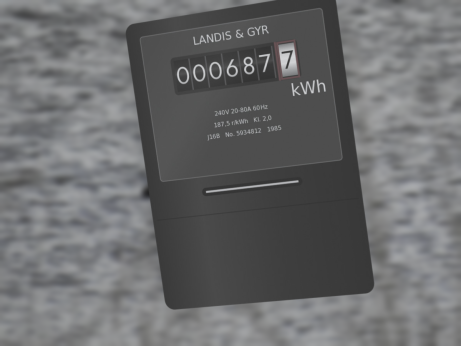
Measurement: 687.7 kWh
